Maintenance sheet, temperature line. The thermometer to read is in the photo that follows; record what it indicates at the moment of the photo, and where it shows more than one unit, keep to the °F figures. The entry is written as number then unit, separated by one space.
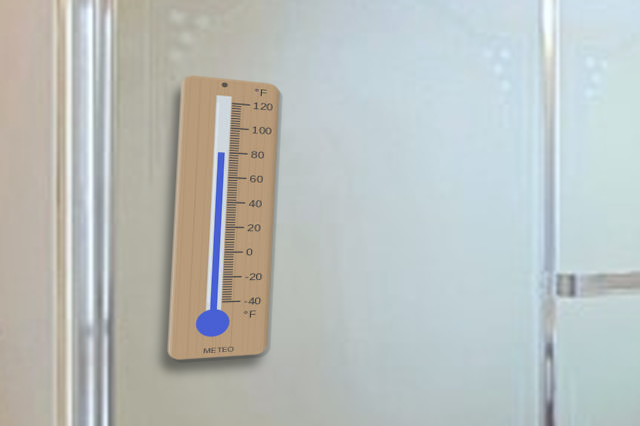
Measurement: 80 °F
